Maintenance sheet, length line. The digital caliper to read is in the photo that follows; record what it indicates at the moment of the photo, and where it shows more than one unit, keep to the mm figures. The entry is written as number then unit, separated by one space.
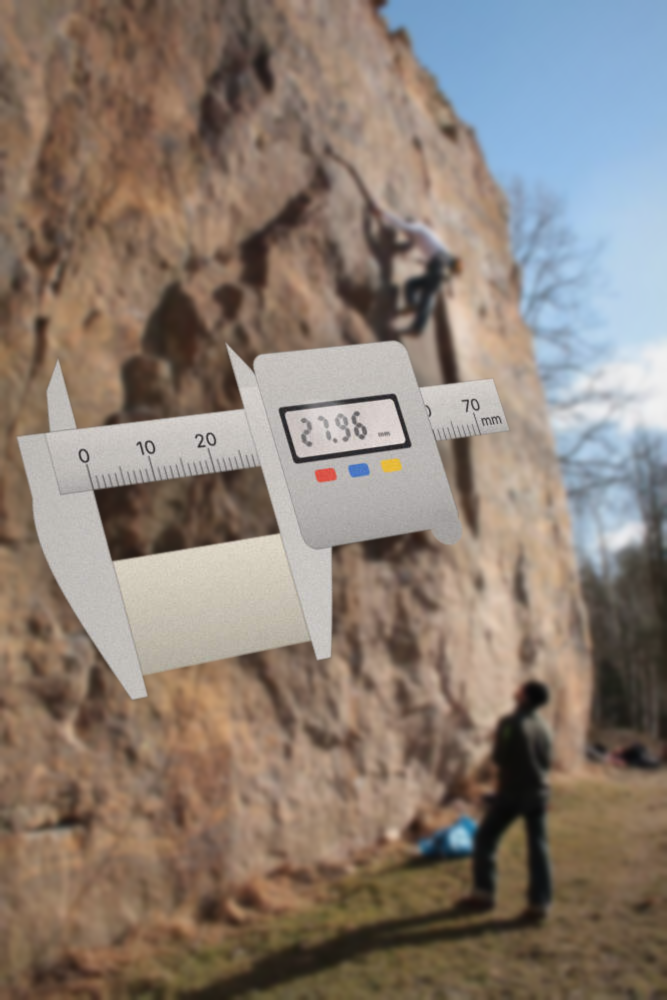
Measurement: 27.96 mm
